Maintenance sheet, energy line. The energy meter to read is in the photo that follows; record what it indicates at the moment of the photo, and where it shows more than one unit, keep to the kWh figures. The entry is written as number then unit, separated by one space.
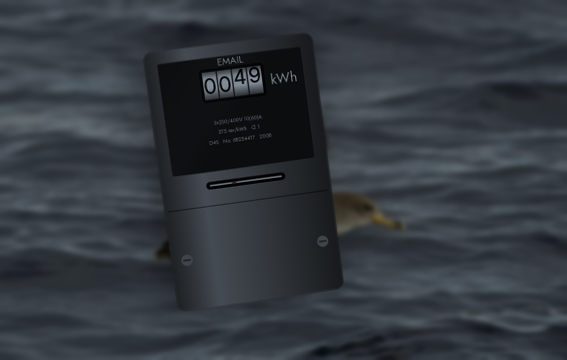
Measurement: 49 kWh
